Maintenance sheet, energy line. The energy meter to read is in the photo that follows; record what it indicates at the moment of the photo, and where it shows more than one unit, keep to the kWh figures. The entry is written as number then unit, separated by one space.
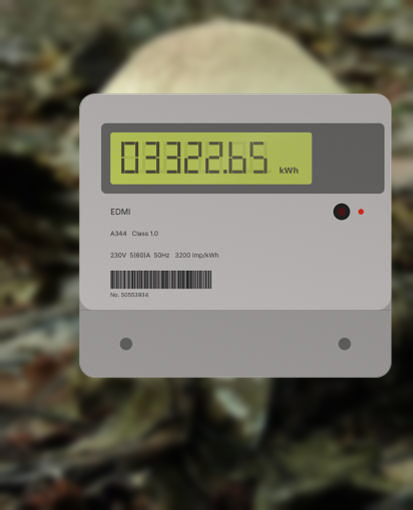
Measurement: 3322.65 kWh
